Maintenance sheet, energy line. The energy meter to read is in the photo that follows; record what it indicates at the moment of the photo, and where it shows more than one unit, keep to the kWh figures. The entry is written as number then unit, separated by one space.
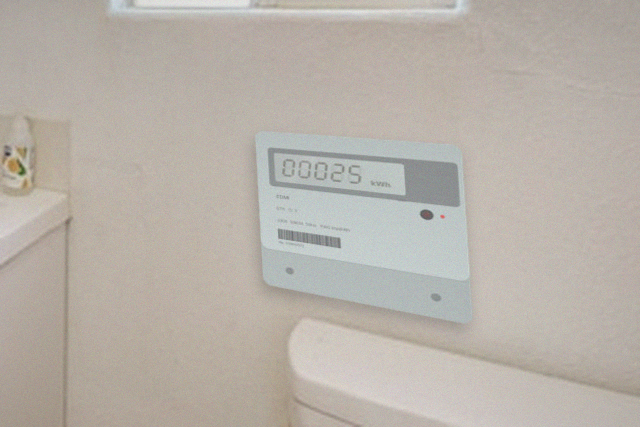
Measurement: 25 kWh
